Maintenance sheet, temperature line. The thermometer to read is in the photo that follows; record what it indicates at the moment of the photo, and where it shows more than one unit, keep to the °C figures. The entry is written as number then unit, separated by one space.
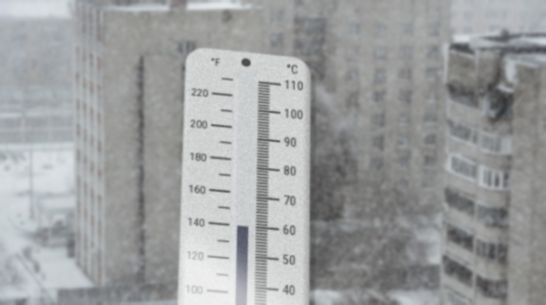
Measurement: 60 °C
